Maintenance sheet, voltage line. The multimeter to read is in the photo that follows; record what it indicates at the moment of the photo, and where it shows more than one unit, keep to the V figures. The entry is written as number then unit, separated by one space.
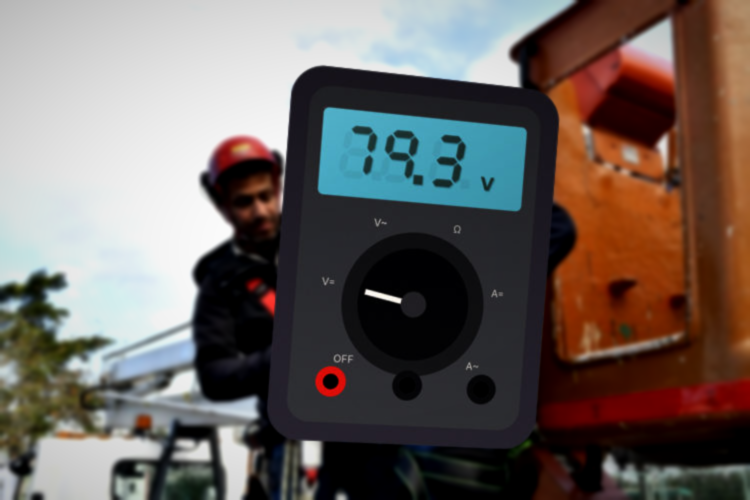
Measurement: 79.3 V
